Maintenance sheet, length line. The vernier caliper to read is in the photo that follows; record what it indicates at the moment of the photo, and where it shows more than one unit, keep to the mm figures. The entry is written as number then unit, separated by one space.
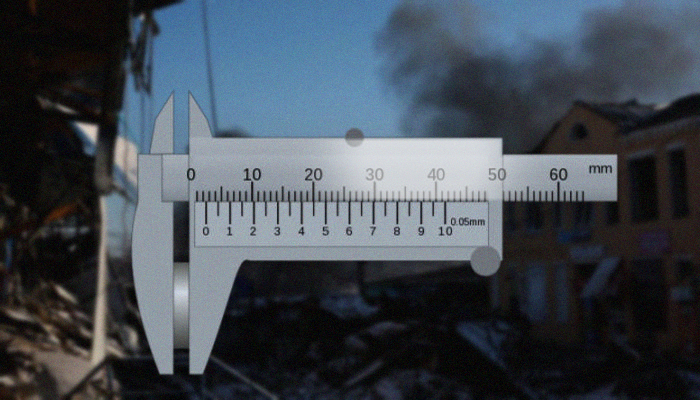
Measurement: 2.5 mm
